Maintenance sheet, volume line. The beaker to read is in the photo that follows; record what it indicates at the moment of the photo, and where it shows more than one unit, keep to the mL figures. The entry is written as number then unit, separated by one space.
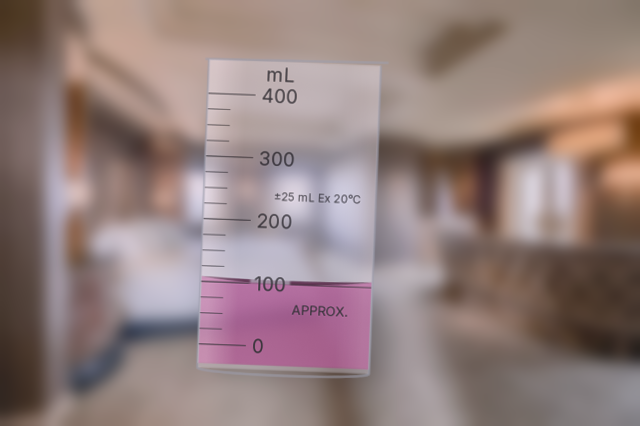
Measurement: 100 mL
